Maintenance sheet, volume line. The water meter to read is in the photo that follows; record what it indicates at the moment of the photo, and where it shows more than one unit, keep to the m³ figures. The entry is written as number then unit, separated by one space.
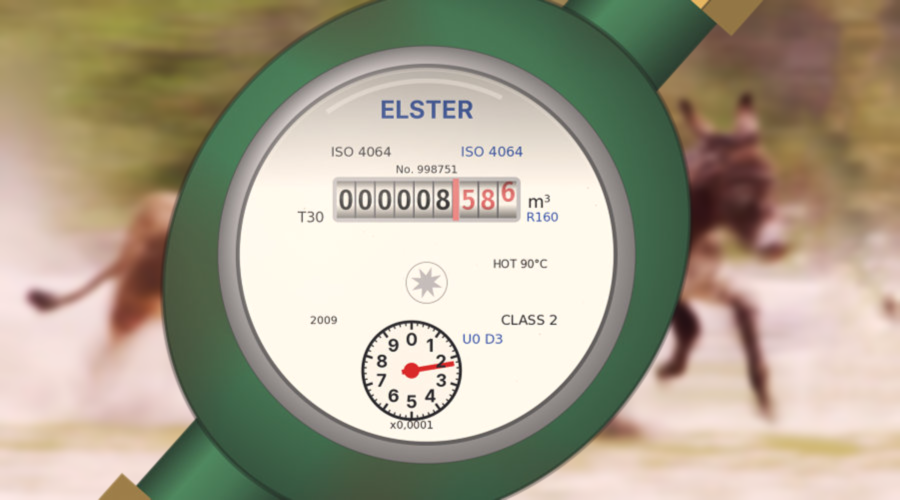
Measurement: 8.5862 m³
